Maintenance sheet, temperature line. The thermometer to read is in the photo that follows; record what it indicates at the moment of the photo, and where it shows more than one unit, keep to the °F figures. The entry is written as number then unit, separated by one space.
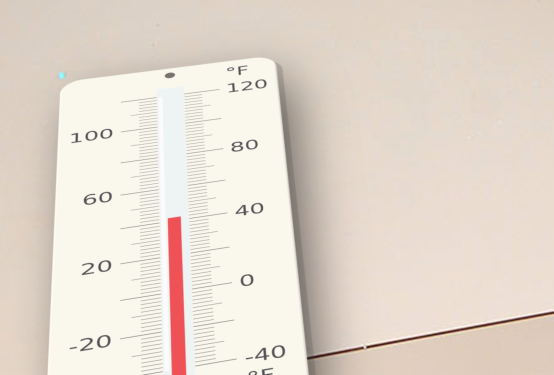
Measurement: 42 °F
